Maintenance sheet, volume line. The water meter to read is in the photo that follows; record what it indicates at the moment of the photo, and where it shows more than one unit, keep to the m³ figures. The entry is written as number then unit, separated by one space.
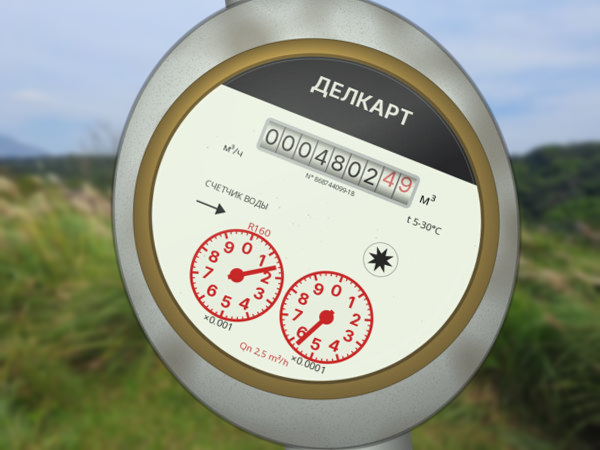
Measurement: 4802.4915 m³
